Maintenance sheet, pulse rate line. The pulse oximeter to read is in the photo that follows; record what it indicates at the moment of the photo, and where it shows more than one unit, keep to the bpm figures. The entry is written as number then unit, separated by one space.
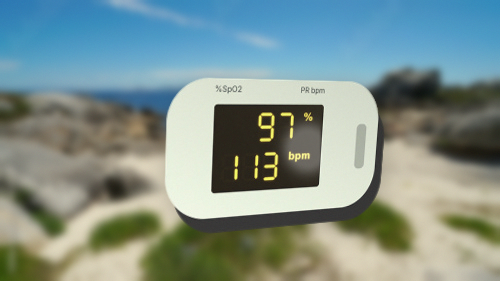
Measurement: 113 bpm
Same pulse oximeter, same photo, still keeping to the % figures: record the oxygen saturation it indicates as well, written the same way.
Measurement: 97 %
